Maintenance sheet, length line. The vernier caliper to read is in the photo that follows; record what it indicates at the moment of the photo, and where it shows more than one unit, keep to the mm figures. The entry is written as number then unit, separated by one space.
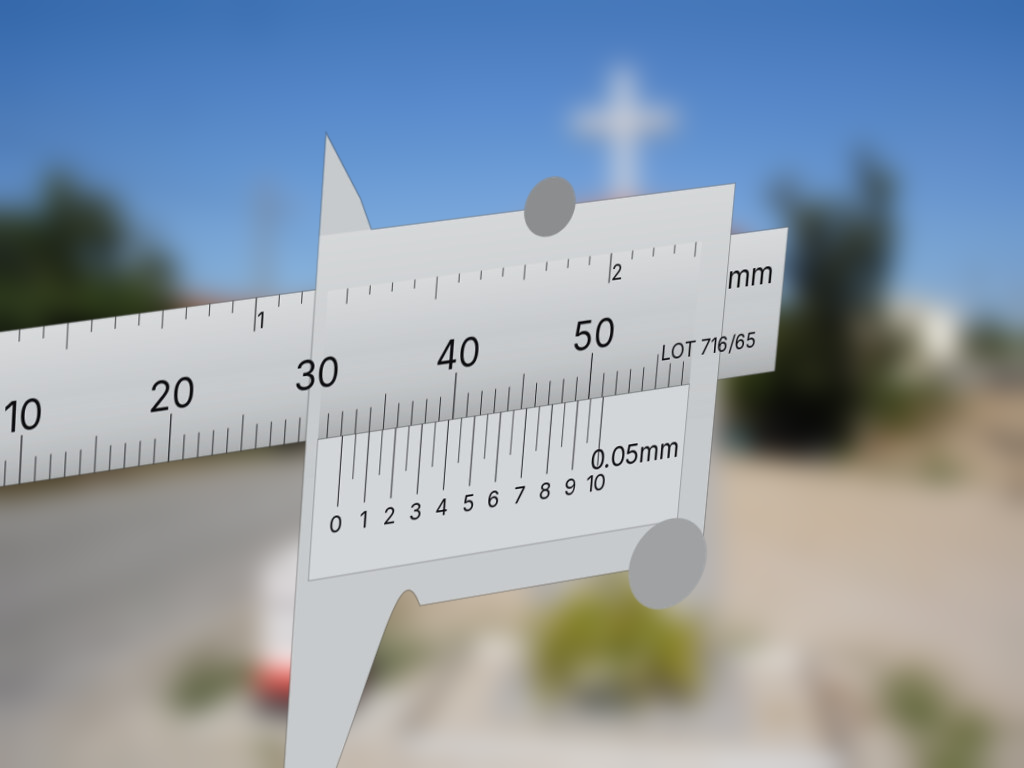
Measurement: 32.1 mm
